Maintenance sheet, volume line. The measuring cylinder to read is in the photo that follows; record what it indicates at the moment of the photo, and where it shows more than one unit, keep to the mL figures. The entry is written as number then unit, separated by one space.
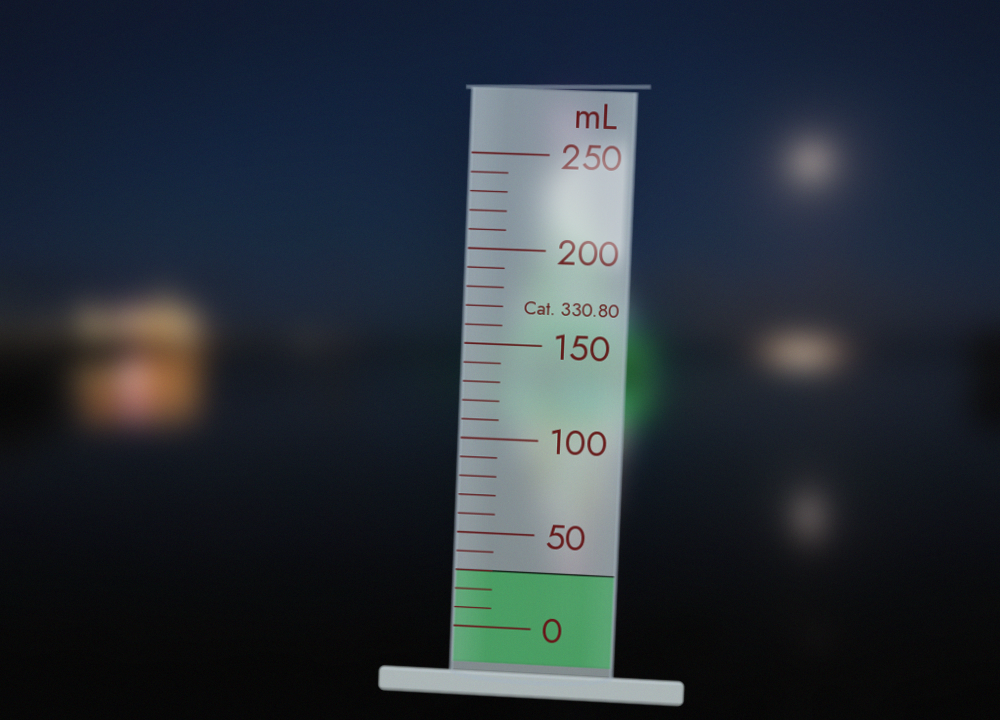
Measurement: 30 mL
